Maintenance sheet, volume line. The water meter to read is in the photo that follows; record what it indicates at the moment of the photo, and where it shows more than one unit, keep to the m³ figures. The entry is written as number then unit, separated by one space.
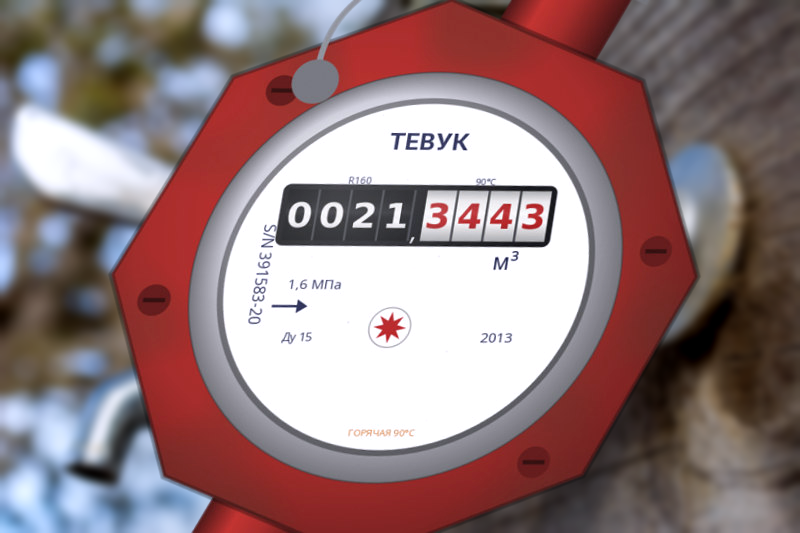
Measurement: 21.3443 m³
